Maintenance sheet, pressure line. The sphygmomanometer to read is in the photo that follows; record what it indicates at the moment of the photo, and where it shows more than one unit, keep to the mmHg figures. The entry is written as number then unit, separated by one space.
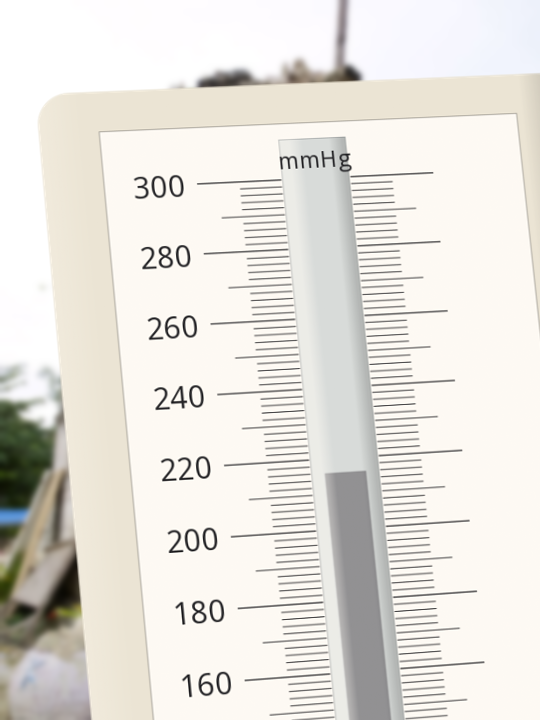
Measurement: 216 mmHg
